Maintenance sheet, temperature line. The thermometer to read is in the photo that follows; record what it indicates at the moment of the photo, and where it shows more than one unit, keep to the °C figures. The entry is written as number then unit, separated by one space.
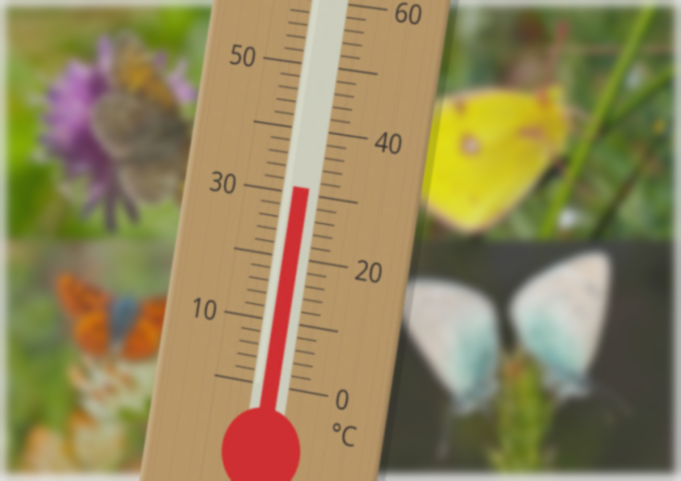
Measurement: 31 °C
